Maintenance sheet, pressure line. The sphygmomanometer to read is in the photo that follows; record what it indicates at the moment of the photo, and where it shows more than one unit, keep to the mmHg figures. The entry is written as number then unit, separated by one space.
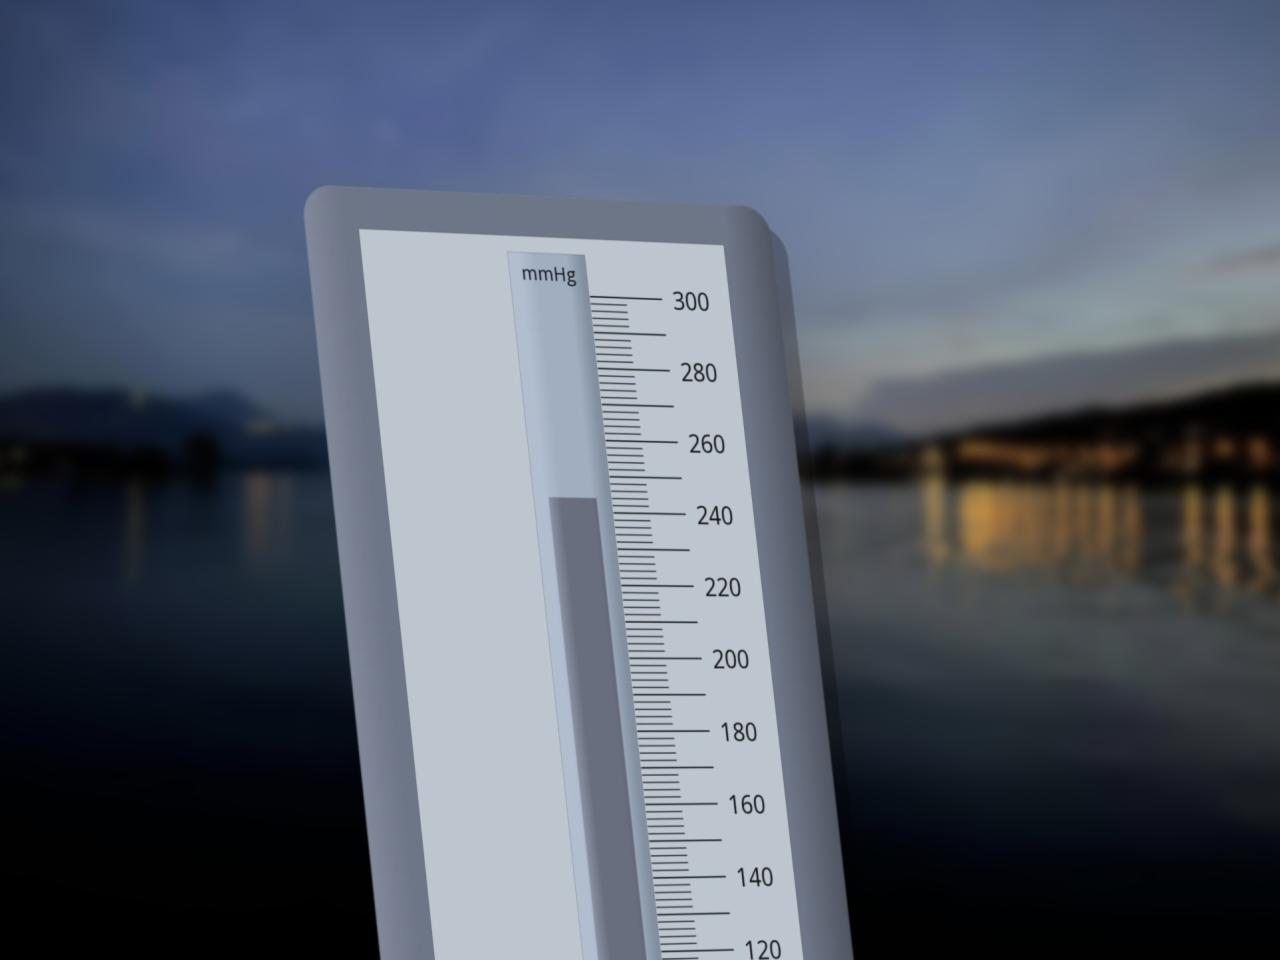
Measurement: 244 mmHg
